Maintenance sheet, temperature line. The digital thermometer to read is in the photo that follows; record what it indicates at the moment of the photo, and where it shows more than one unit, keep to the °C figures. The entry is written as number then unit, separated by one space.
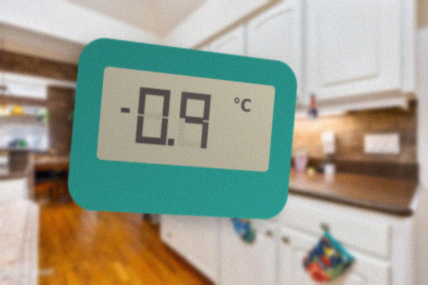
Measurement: -0.9 °C
